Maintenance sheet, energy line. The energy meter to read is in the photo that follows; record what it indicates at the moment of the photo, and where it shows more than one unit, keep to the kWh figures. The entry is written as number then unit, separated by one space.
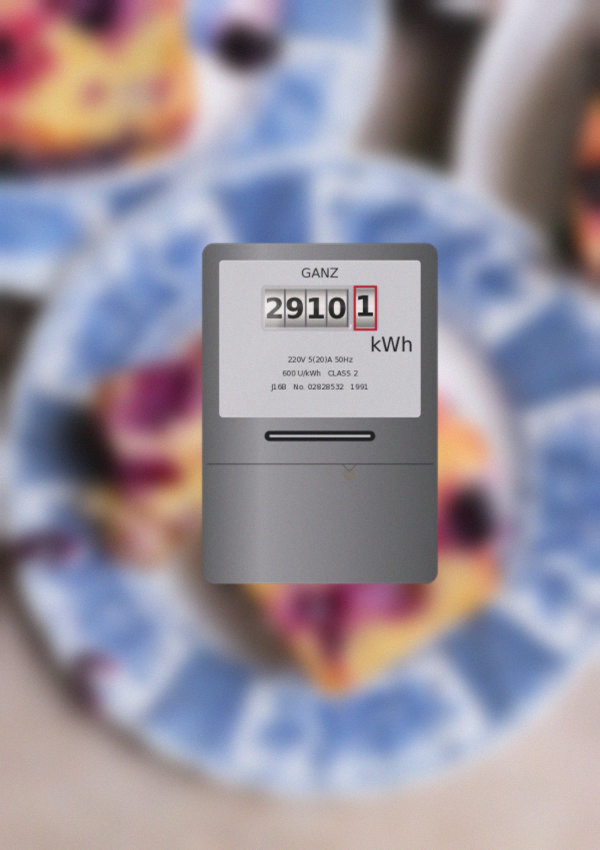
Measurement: 2910.1 kWh
